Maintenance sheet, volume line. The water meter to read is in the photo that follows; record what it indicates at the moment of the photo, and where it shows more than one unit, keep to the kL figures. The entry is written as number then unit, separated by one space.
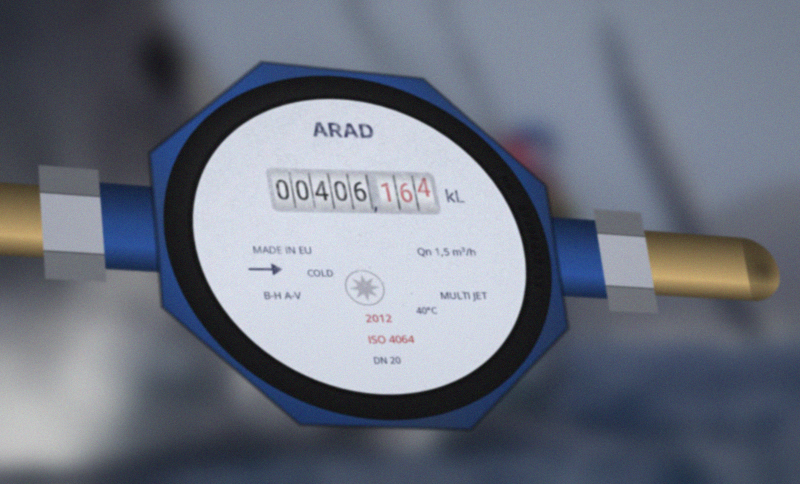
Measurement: 406.164 kL
